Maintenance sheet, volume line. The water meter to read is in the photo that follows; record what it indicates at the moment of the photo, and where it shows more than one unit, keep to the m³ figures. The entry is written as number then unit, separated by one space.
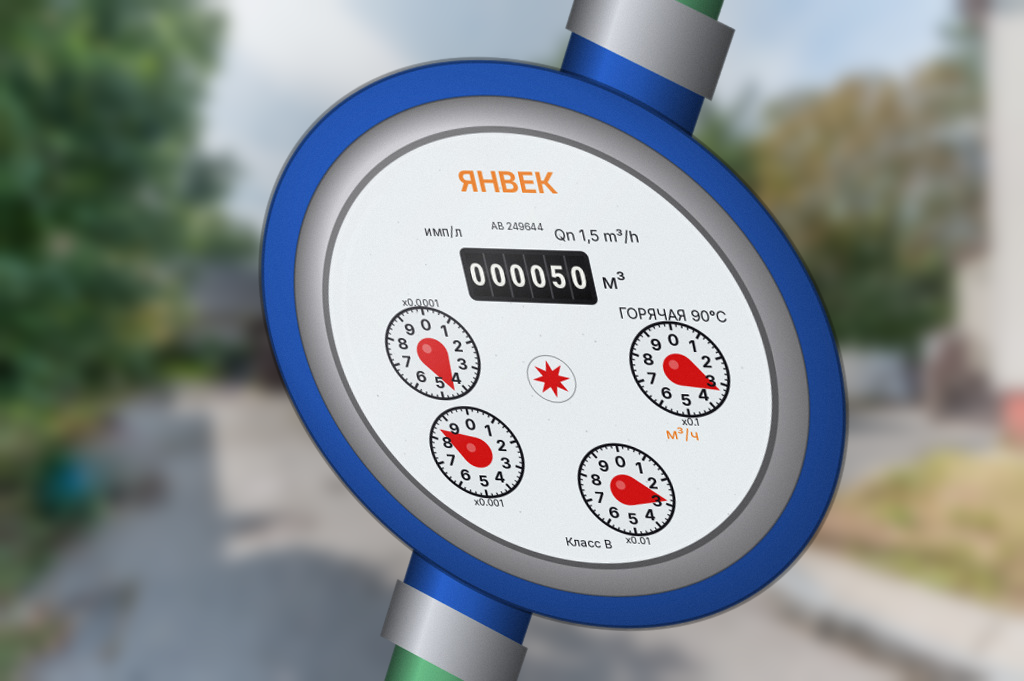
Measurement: 50.3284 m³
